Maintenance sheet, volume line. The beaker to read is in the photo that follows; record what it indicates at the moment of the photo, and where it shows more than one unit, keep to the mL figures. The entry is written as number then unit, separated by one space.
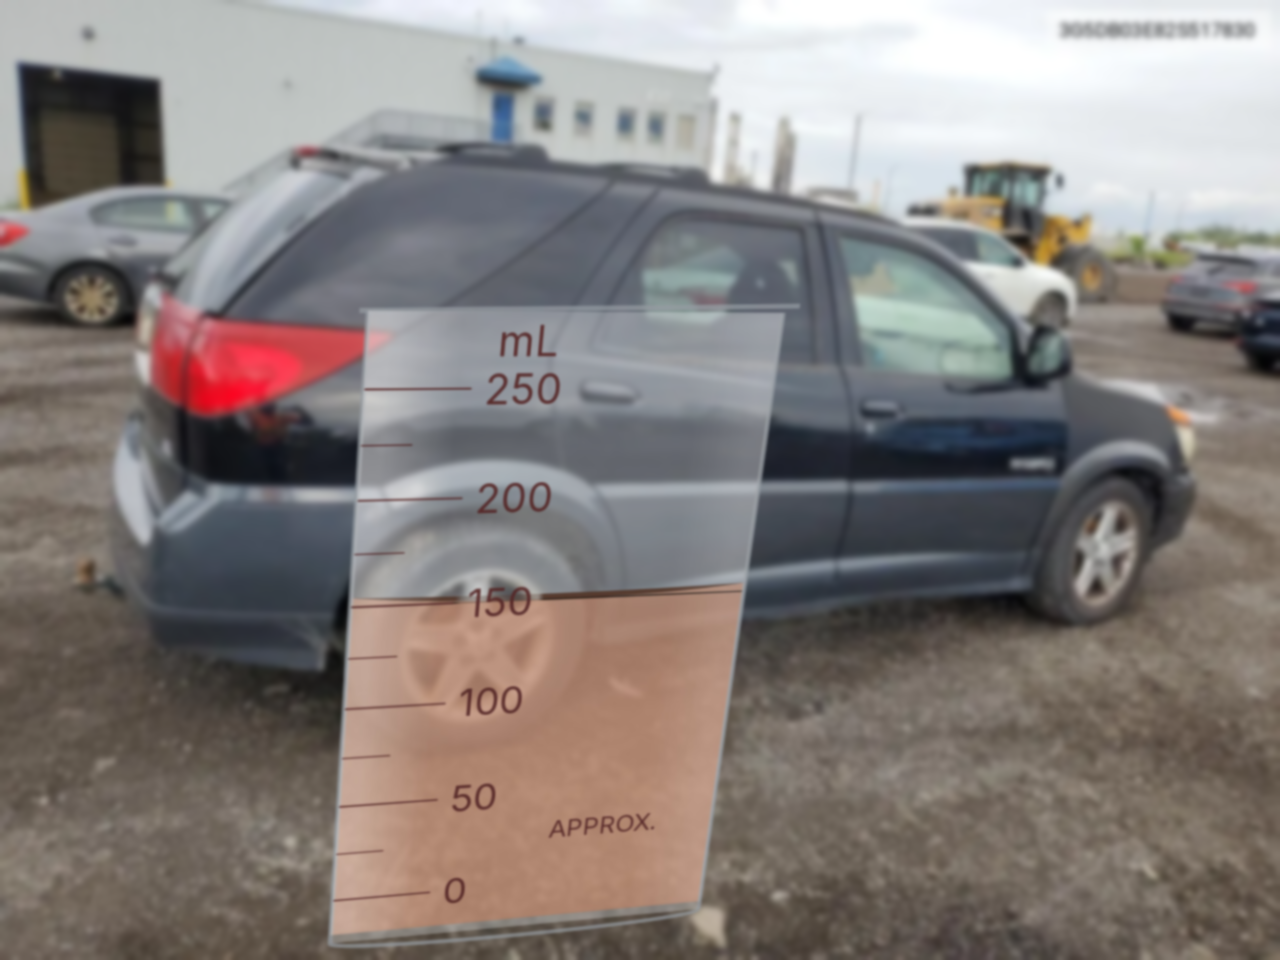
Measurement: 150 mL
